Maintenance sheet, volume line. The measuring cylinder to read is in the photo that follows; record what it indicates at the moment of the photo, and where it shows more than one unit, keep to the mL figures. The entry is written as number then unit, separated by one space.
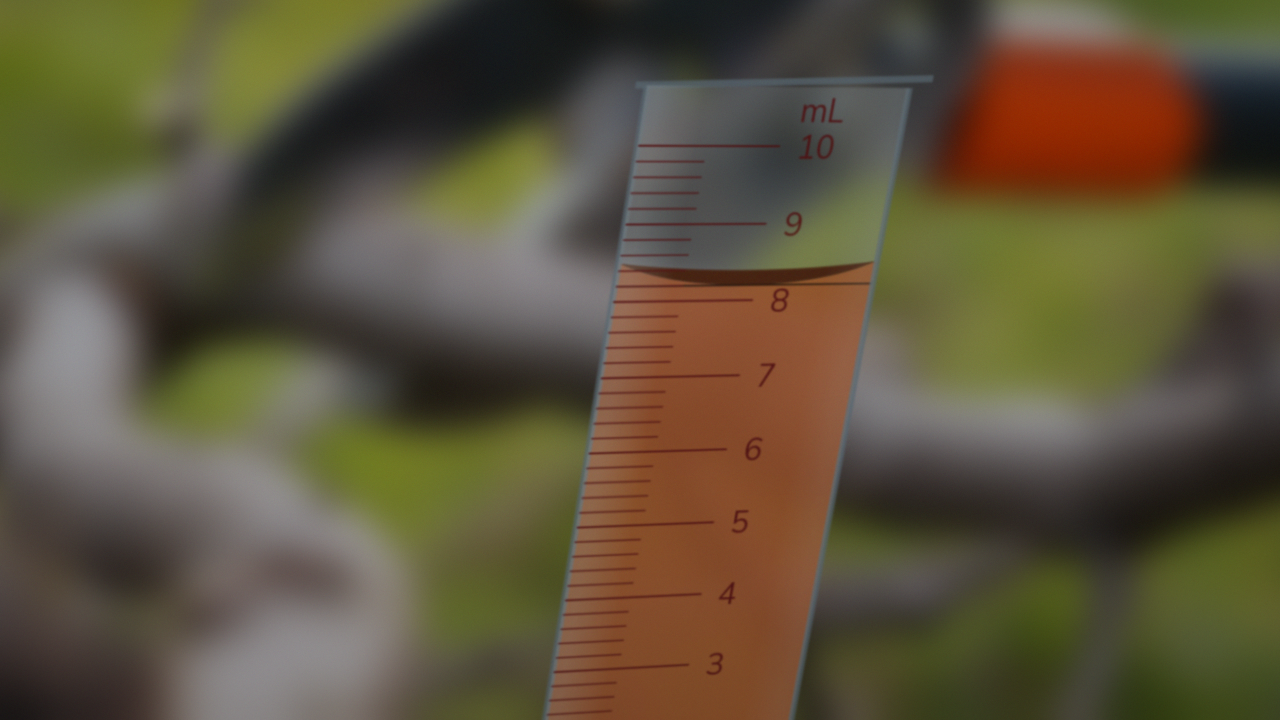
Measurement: 8.2 mL
